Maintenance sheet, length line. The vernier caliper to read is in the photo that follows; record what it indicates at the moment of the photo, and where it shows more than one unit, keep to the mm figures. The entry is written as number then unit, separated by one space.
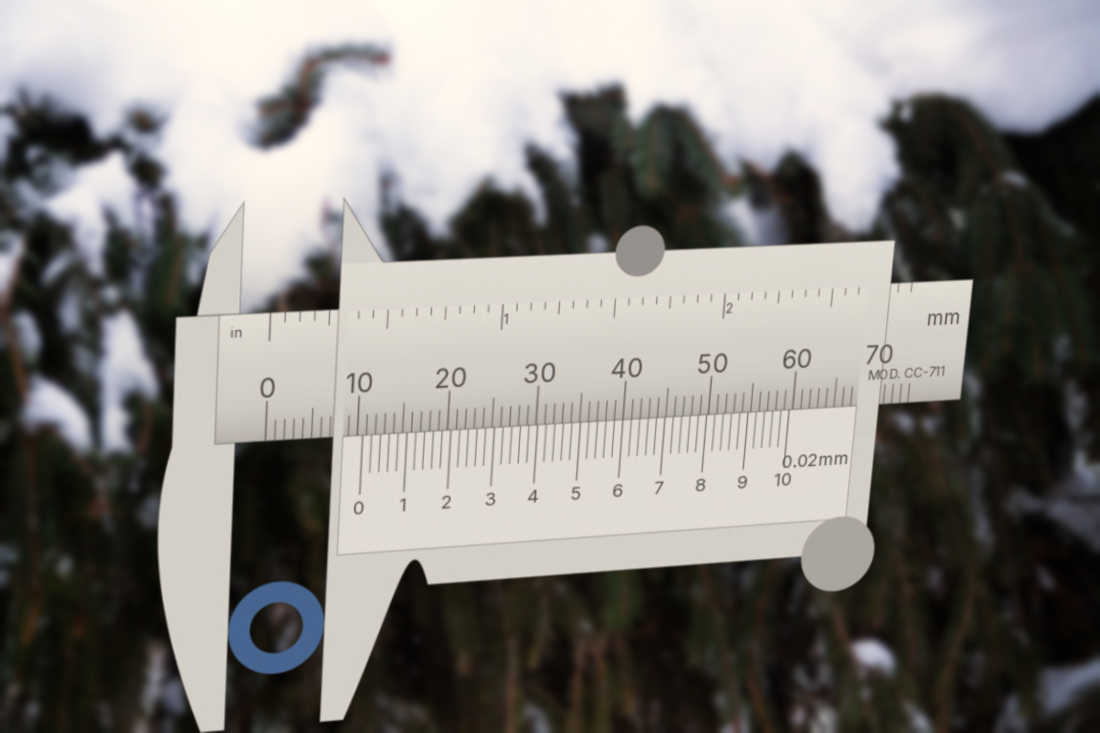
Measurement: 10.6 mm
